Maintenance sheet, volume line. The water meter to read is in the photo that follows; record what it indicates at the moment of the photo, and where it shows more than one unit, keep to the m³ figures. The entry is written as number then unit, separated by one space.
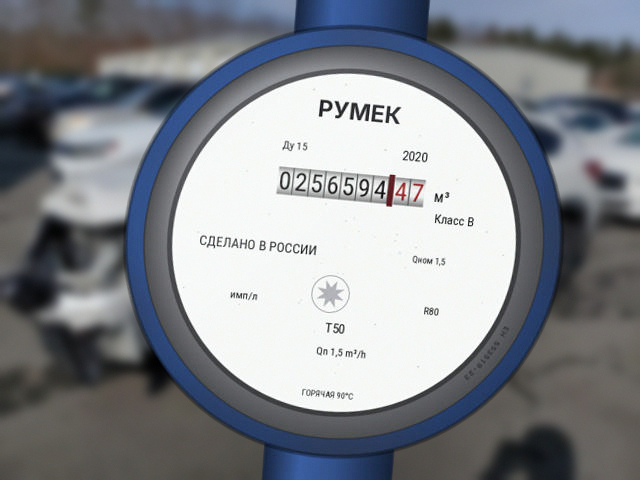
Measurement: 256594.47 m³
